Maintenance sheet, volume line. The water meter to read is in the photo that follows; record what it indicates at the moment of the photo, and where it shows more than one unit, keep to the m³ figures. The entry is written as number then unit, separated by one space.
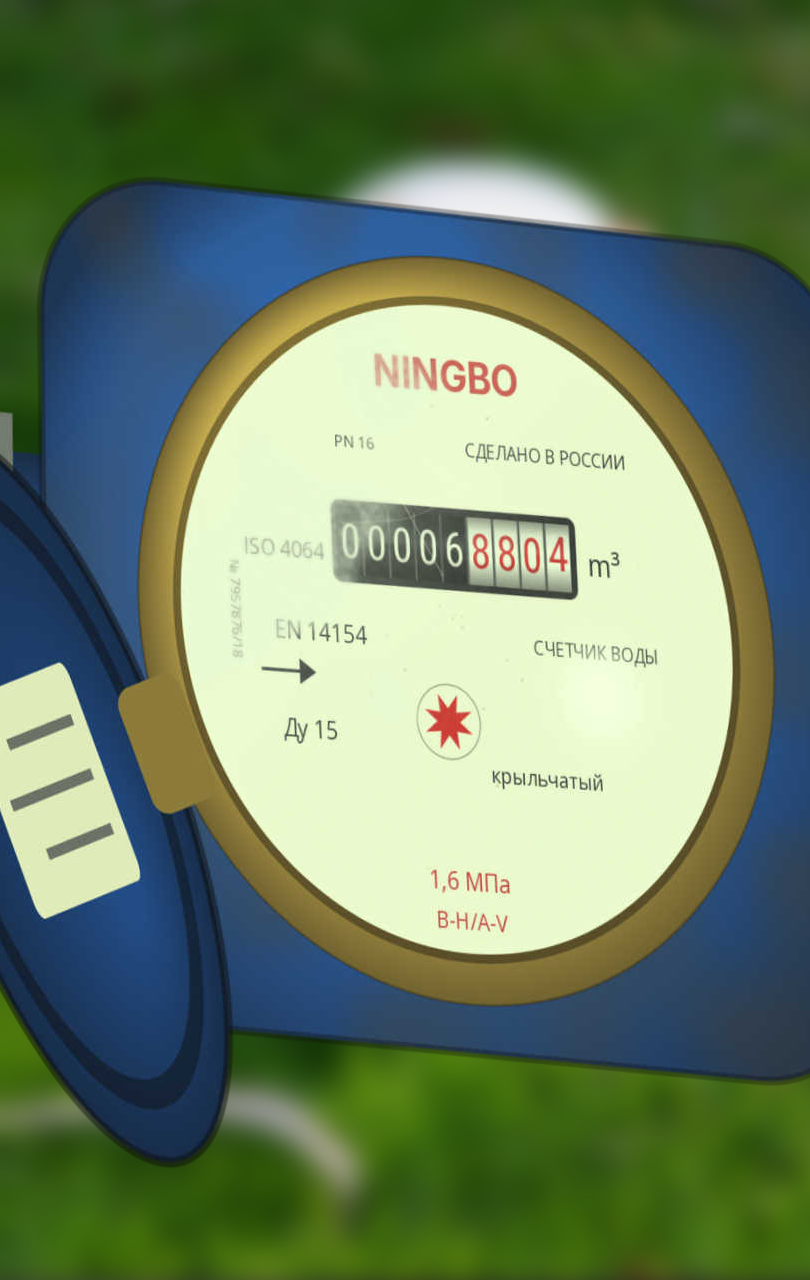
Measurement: 6.8804 m³
